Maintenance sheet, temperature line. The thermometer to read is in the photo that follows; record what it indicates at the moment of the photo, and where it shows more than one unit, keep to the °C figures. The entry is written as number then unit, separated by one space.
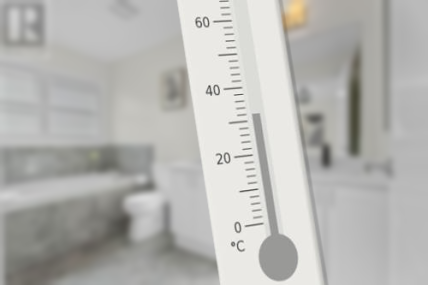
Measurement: 32 °C
